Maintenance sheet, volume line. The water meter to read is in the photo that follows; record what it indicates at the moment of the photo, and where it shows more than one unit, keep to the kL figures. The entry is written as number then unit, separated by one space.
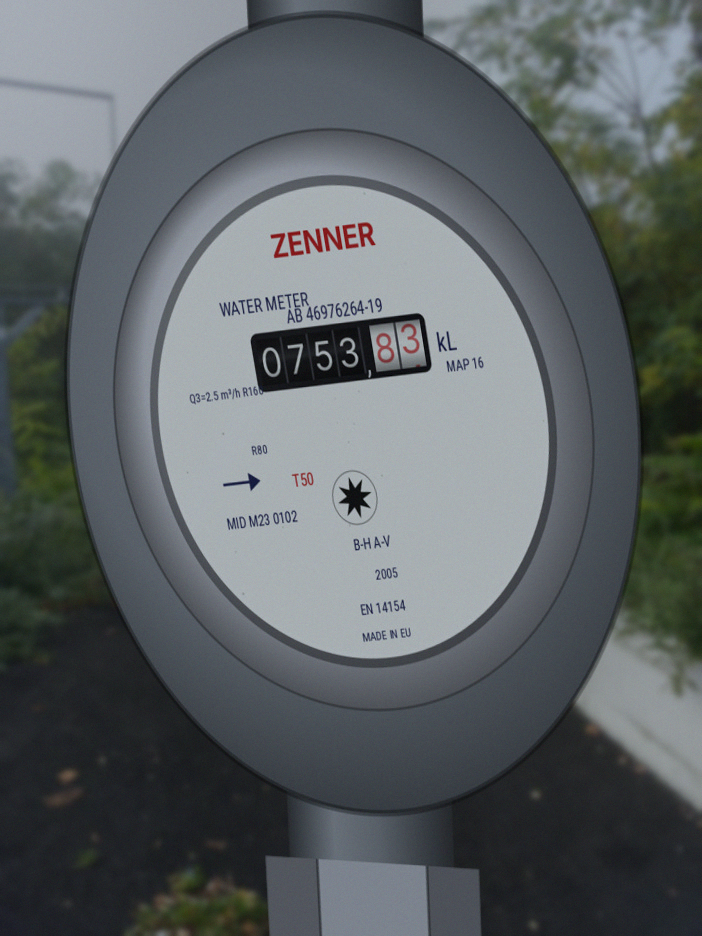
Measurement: 753.83 kL
